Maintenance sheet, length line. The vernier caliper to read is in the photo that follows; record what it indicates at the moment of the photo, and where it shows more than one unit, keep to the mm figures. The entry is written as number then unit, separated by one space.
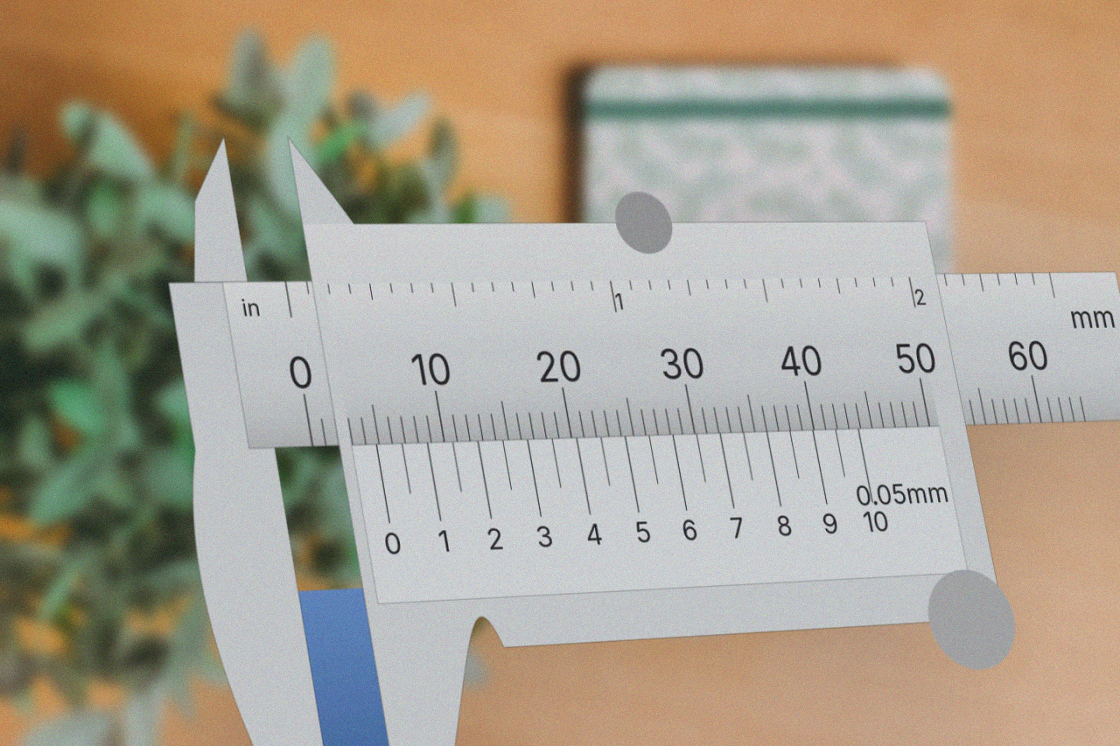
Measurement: 4.8 mm
